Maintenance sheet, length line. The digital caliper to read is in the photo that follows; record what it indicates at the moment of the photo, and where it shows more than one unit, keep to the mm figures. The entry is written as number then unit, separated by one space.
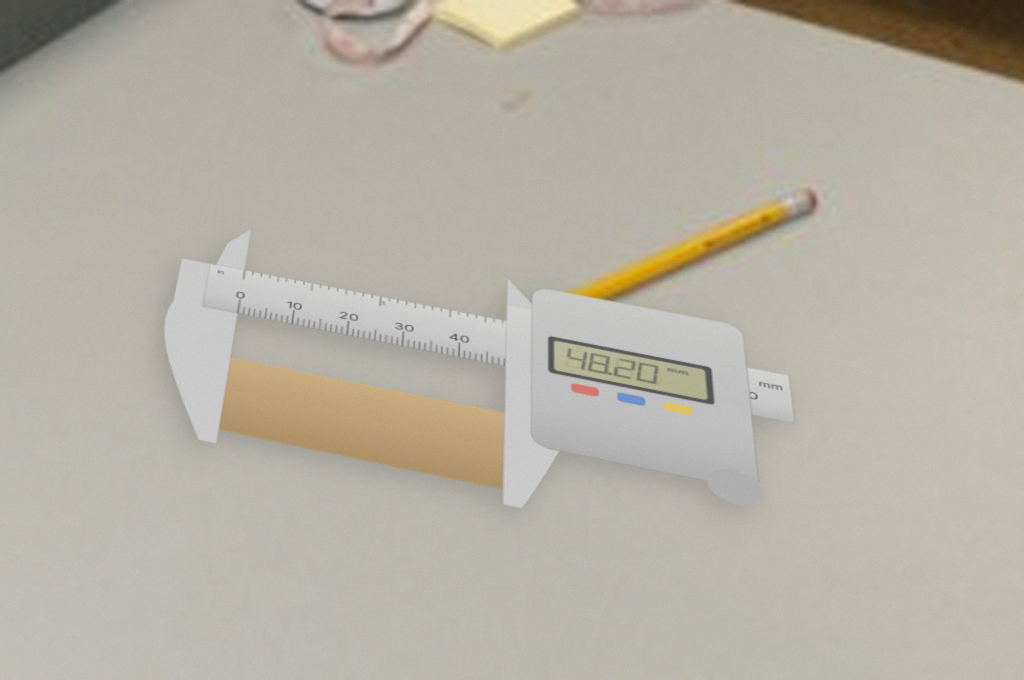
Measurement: 48.20 mm
